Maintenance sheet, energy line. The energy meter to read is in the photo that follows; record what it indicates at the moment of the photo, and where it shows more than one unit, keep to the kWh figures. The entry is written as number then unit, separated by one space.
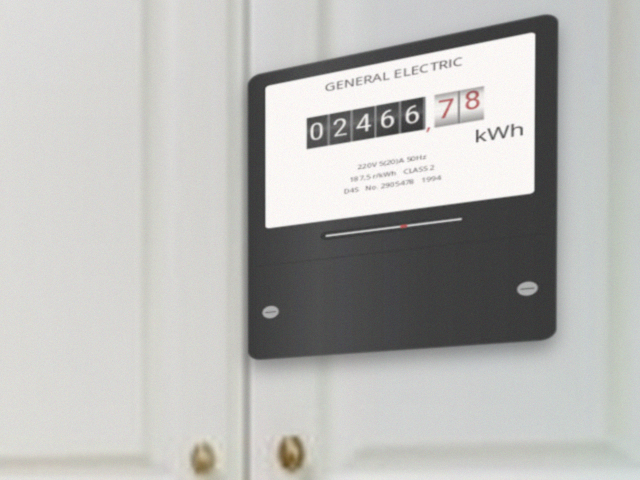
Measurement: 2466.78 kWh
